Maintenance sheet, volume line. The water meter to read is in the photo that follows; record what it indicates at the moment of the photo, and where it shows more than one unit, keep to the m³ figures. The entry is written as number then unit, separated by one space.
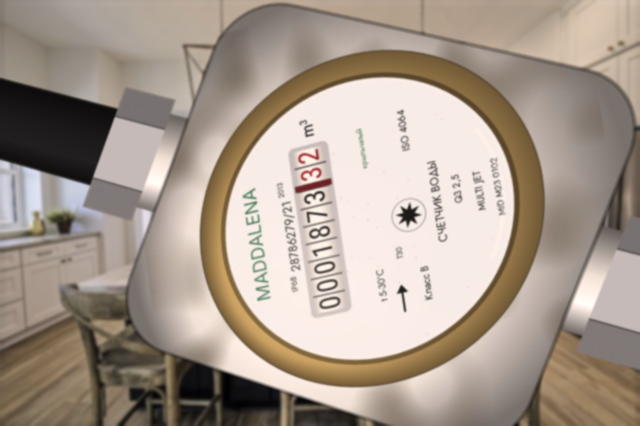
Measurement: 1873.32 m³
